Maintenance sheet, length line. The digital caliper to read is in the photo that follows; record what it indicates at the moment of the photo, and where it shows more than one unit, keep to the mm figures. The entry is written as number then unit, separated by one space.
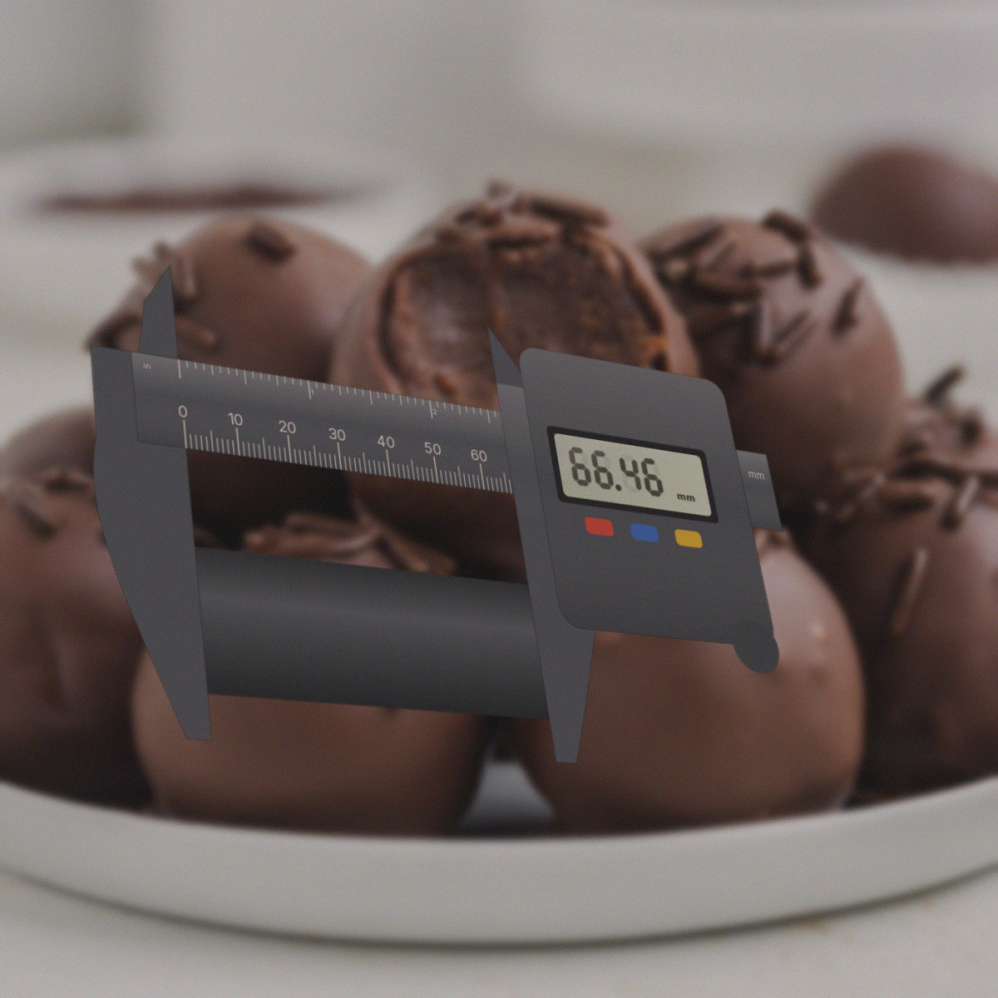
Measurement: 66.46 mm
